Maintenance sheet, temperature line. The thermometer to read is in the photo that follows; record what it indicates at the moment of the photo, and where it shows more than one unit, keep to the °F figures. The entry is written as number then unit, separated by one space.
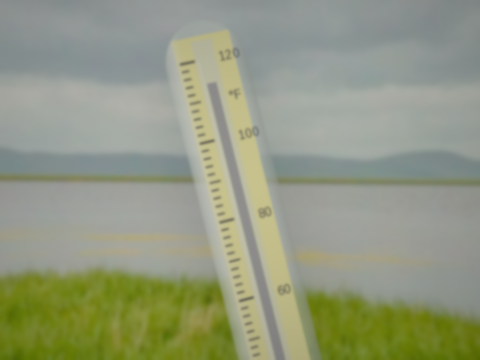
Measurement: 114 °F
